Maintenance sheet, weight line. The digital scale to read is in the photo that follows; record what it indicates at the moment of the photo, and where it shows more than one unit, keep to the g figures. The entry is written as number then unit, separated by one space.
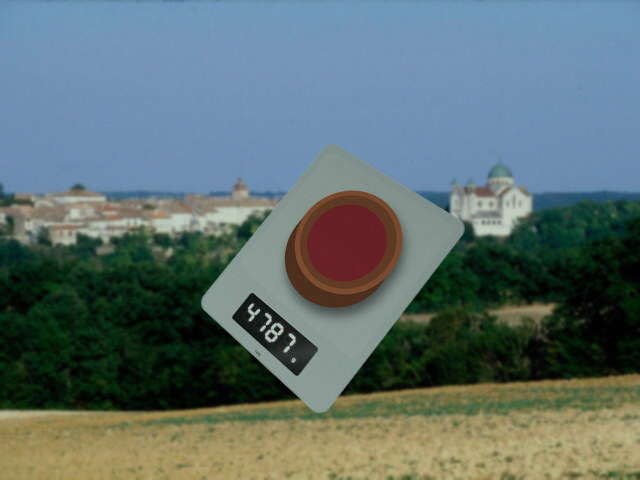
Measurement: 4787 g
